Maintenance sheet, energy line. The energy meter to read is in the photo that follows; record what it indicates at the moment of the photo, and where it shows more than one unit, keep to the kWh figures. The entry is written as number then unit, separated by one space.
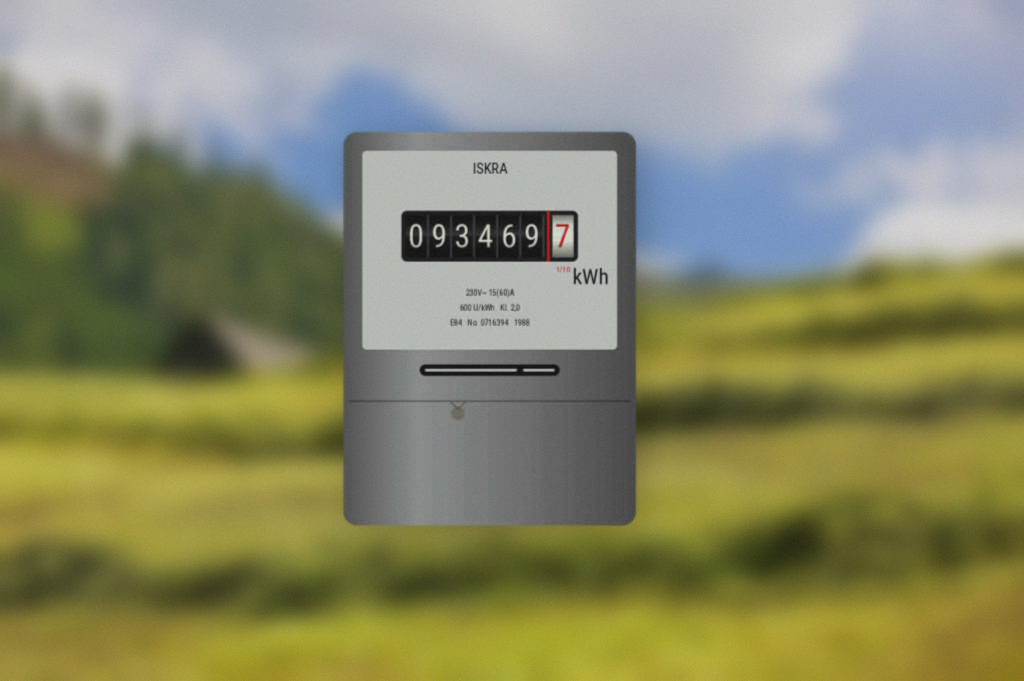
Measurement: 93469.7 kWh
